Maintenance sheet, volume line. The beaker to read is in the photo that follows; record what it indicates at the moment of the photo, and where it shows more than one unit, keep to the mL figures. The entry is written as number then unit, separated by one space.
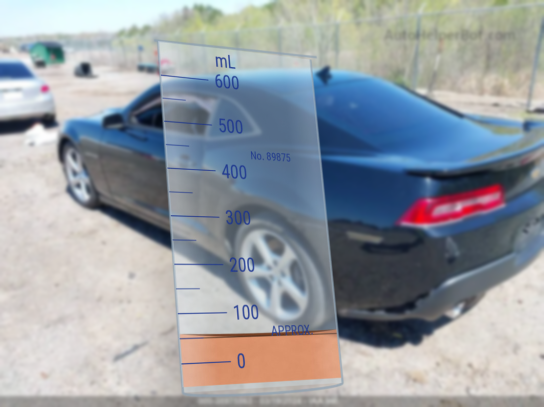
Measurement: 50 mL
